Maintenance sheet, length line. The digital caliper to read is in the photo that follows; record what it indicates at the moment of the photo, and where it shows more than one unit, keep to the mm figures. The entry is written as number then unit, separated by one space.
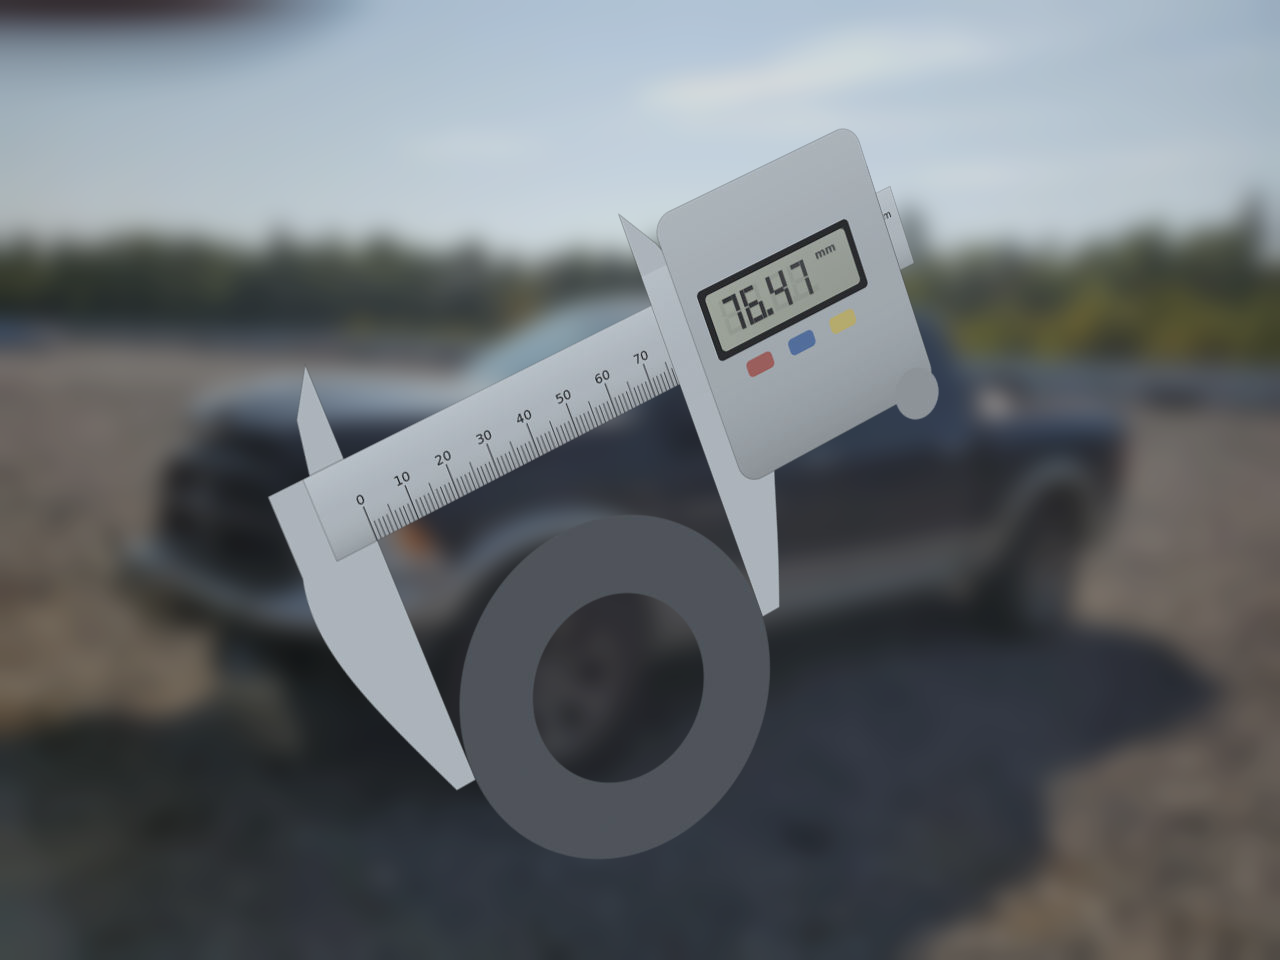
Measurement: 76.47 mm
